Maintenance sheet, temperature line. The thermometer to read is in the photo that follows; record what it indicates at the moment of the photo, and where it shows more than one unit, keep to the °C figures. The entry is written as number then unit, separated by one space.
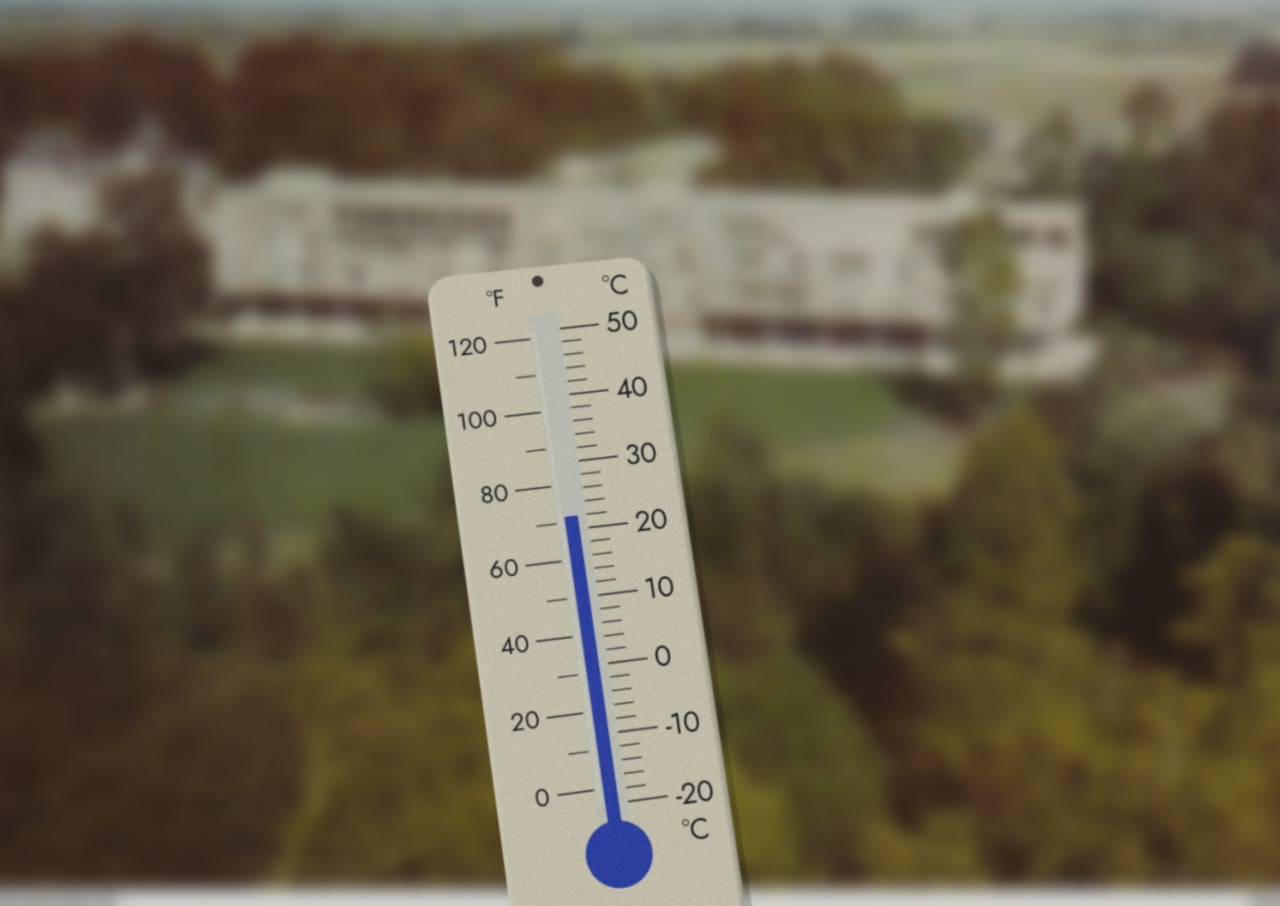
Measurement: 22 °C
